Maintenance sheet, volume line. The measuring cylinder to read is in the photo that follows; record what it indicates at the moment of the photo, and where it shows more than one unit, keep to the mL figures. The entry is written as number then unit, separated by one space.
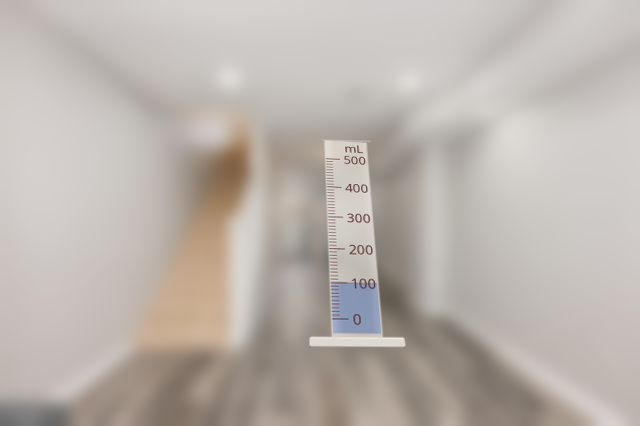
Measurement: 100 mL
